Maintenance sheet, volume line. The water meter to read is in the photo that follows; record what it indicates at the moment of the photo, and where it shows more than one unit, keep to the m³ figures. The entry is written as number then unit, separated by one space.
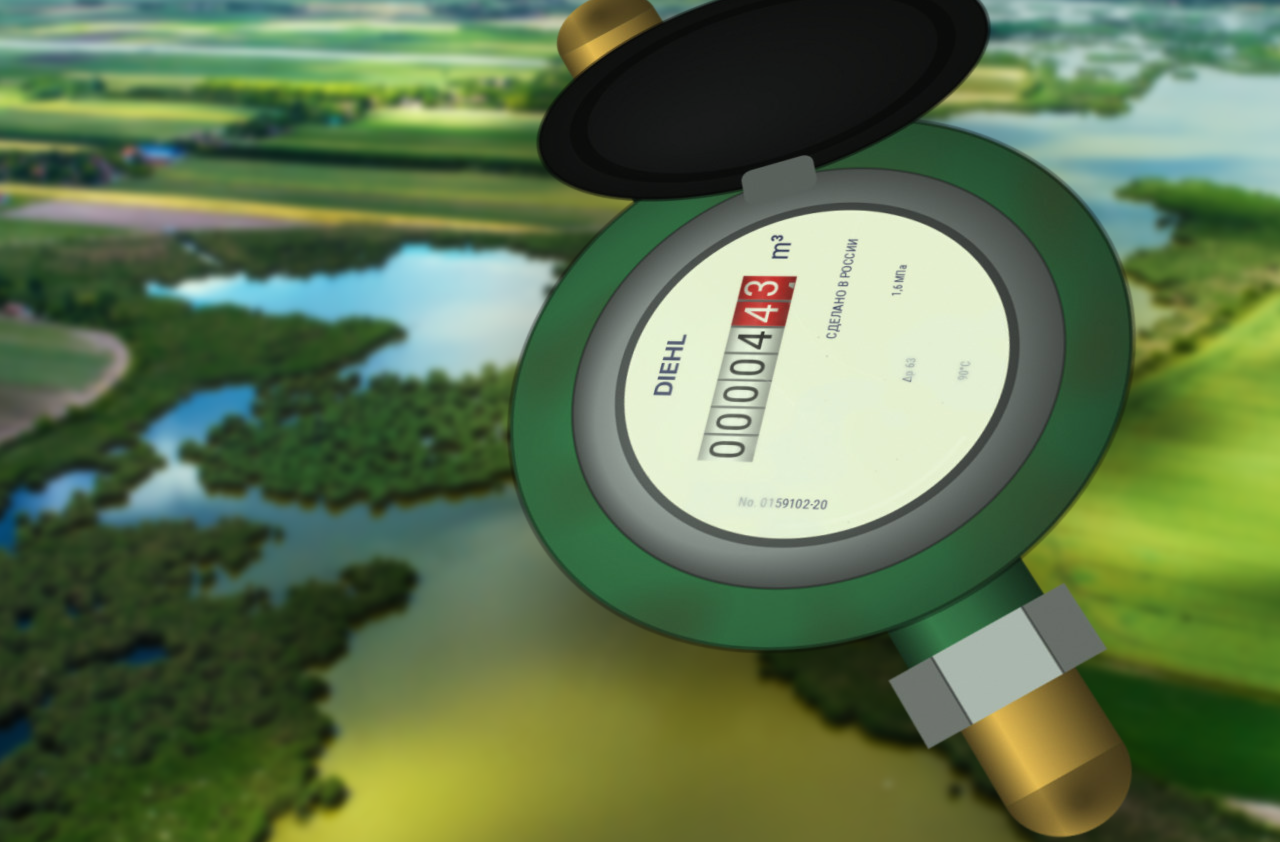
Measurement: 4.43 m³
